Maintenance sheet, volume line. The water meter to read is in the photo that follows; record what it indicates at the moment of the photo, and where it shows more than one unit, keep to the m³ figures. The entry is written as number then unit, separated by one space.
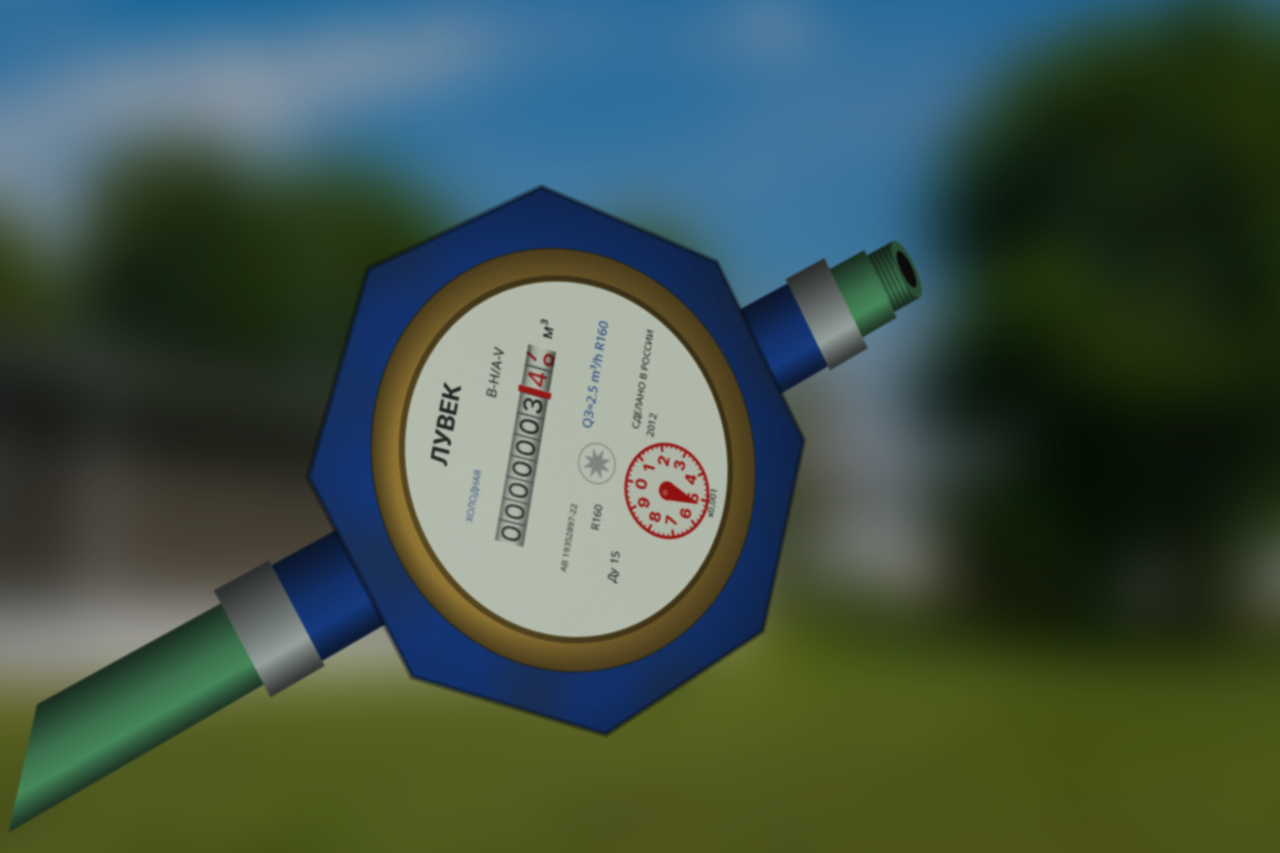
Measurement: 3.475 m³
